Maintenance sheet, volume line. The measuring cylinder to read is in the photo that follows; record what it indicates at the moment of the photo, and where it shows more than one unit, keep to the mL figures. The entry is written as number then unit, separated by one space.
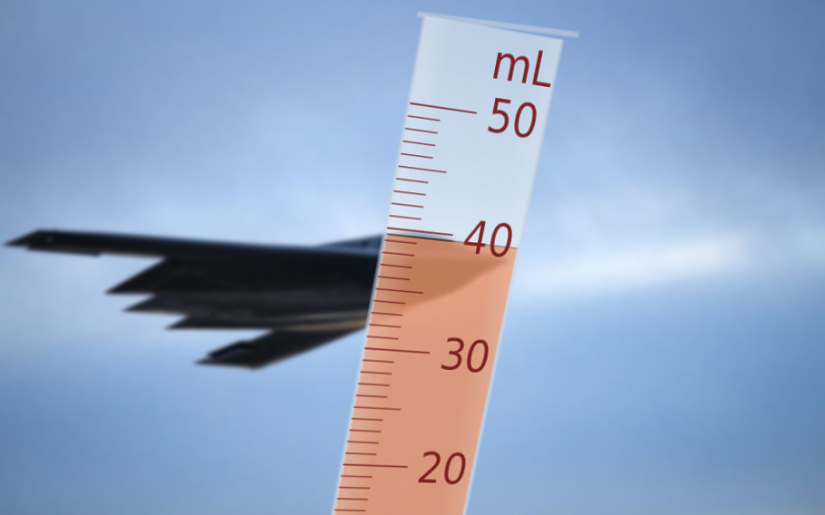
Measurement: 39.5 mL
